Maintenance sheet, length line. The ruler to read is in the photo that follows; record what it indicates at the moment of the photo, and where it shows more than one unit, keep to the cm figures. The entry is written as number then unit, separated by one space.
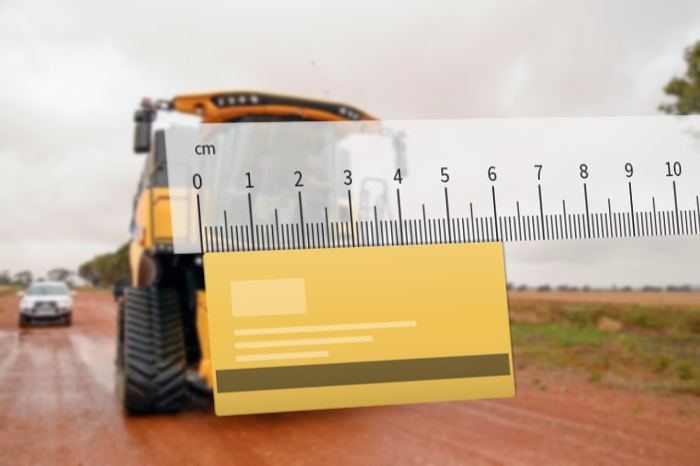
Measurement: 6.1 cm
